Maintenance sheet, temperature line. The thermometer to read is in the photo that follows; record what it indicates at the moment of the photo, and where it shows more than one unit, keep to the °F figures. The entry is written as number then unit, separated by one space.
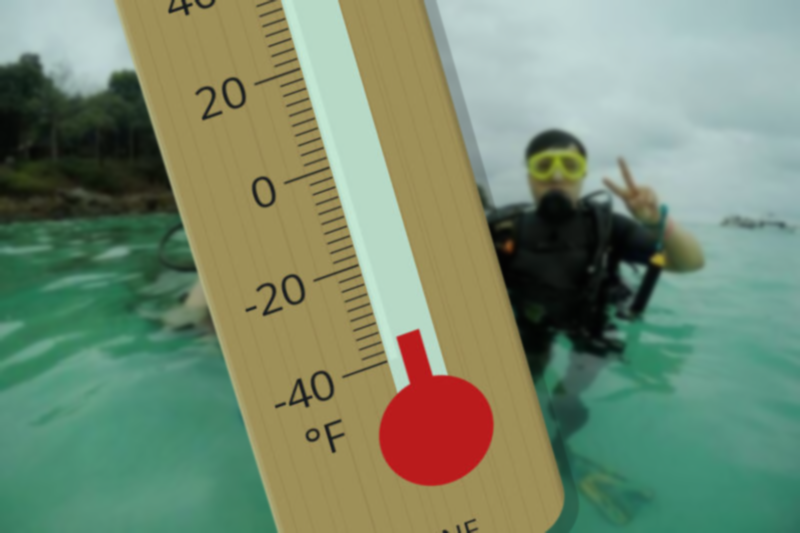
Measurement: -36 °F
